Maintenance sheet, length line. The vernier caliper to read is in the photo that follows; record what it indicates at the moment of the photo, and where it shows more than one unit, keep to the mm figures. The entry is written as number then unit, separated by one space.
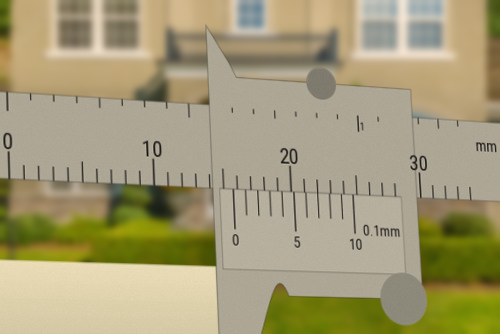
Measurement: 15.7 mm
